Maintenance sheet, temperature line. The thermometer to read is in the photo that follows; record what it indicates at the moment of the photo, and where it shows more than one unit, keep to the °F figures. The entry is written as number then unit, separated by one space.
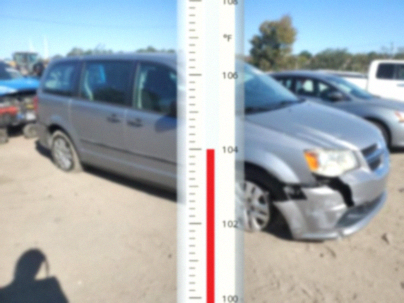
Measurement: 104 °F
